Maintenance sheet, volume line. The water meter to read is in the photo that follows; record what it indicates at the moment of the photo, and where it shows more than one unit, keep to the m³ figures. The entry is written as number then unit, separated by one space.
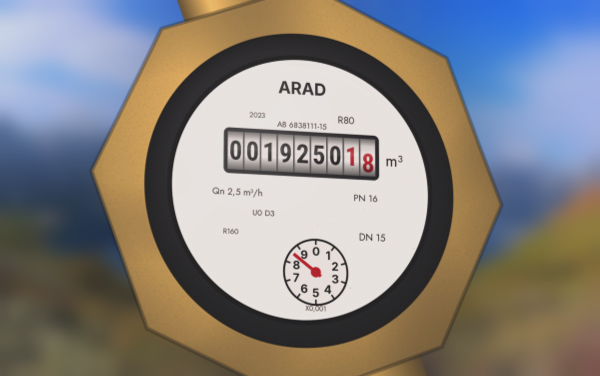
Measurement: 19250.178 m³
